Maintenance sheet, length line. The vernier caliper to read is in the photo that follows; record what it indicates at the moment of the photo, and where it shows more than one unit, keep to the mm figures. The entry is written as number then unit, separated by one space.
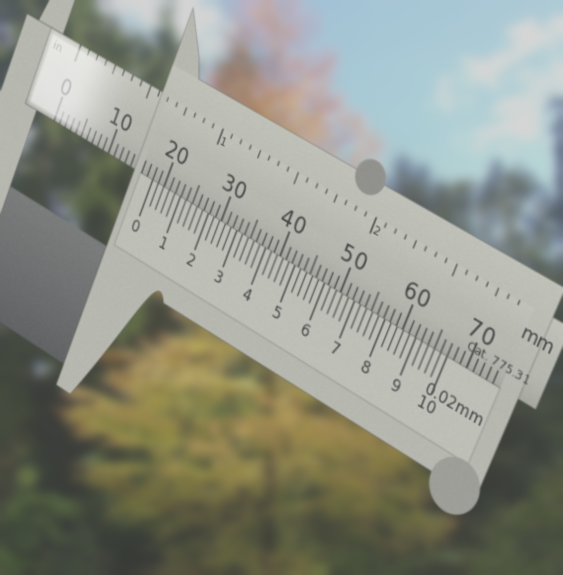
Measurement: 18.0 mm
